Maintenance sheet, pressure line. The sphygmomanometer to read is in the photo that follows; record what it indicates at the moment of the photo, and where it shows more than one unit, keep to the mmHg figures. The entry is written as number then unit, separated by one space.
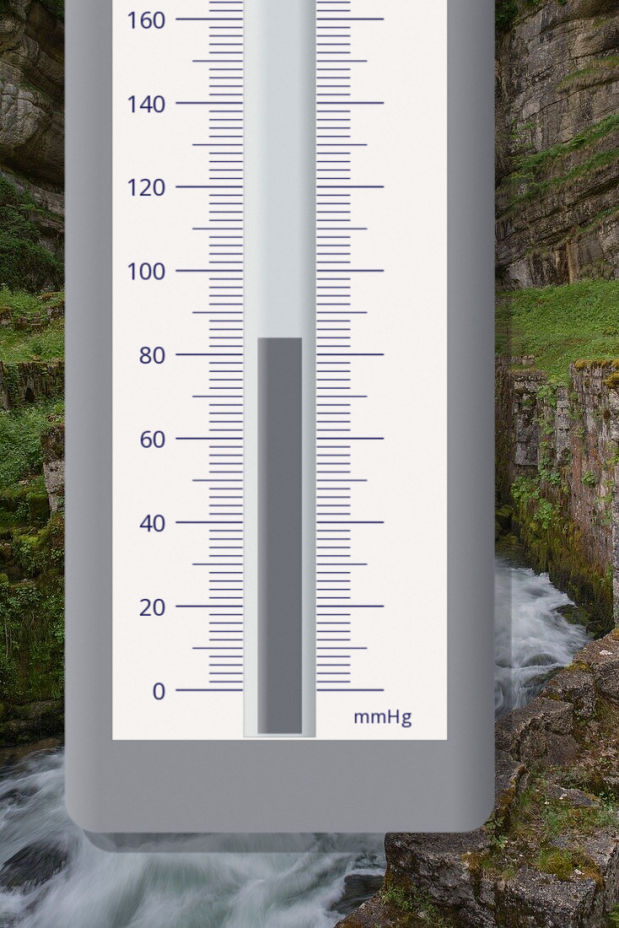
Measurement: 84 mmHg
